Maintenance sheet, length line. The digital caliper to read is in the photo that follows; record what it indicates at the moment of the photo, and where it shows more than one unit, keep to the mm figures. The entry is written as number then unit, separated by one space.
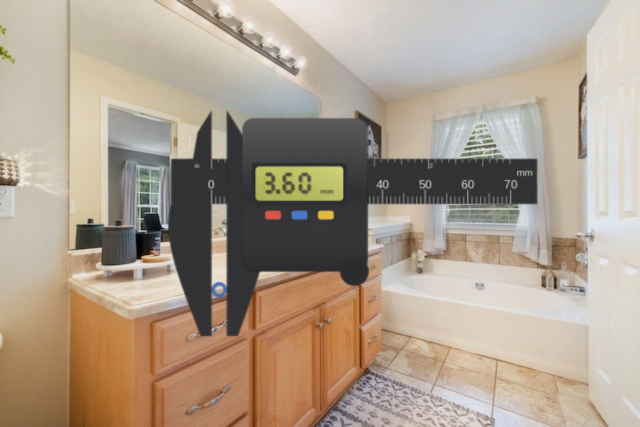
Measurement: 3.60 mm
